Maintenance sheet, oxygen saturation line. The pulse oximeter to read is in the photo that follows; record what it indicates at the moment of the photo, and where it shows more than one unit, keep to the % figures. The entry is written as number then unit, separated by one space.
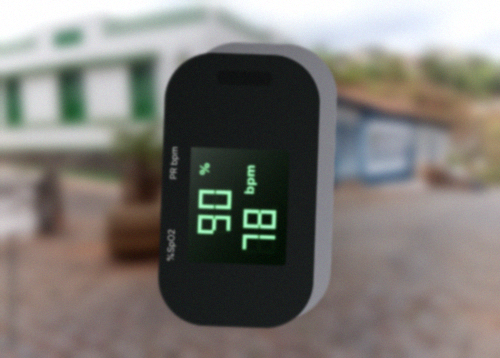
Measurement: 90 %
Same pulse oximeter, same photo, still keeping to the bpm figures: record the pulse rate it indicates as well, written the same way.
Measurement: 78 bpm
